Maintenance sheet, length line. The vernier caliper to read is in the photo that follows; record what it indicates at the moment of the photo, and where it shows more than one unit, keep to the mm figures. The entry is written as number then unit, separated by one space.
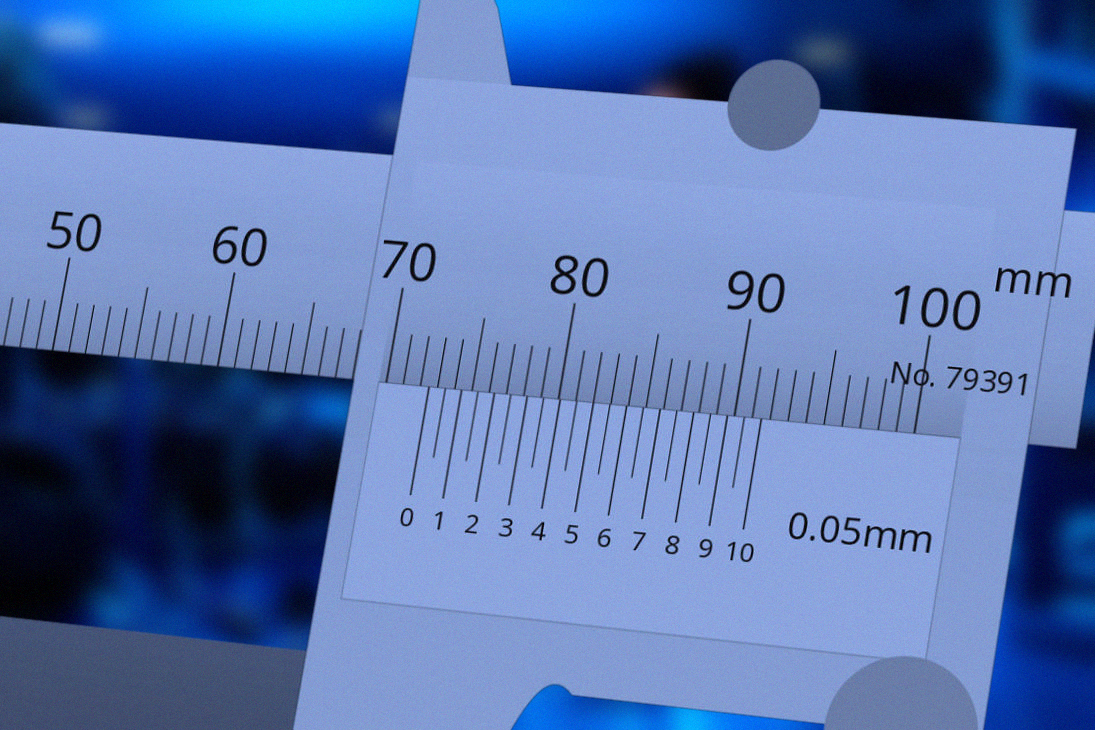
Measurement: 72.5 mm
